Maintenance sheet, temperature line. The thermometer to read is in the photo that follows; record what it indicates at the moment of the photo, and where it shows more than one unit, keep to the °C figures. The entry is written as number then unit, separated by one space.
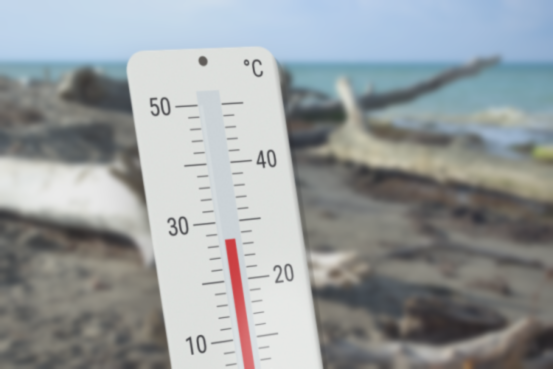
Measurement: 27 °C
